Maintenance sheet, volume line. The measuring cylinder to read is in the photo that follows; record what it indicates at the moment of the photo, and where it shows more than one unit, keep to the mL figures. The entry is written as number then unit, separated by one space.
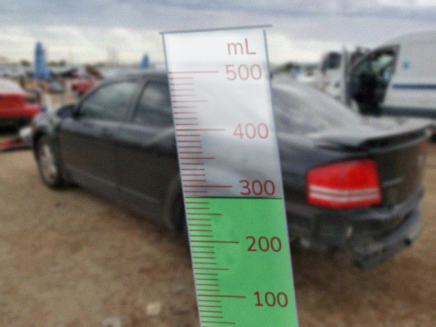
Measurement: 280 mL
